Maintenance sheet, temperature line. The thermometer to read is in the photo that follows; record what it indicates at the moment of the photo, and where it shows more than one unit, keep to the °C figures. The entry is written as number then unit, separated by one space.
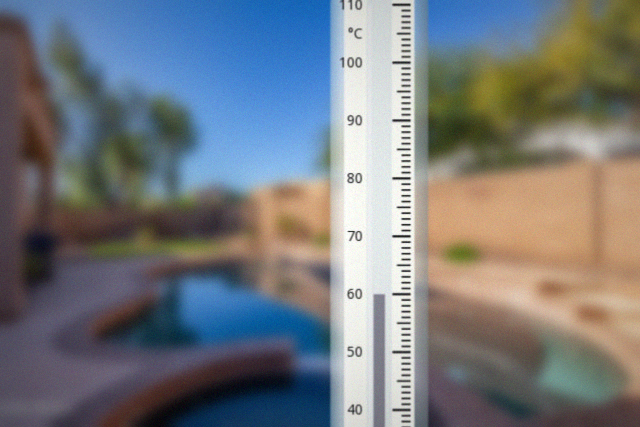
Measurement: 60 °C
